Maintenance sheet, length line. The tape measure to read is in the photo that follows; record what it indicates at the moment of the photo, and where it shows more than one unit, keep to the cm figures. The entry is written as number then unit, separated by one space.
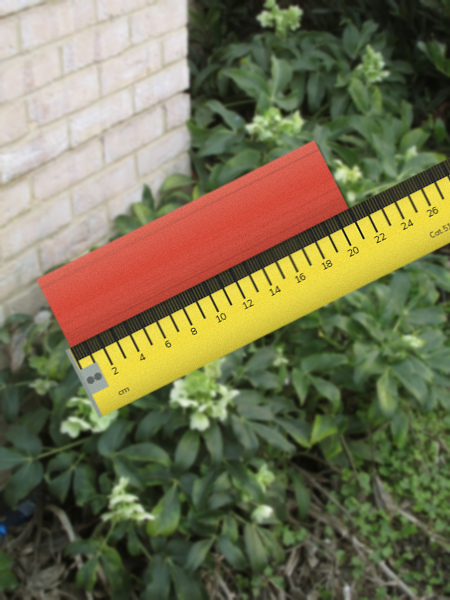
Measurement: 21 cm
